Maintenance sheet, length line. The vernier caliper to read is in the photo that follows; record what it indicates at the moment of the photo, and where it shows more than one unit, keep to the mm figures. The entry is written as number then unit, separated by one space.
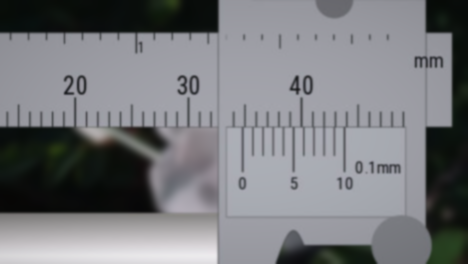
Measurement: 34.8 mm
